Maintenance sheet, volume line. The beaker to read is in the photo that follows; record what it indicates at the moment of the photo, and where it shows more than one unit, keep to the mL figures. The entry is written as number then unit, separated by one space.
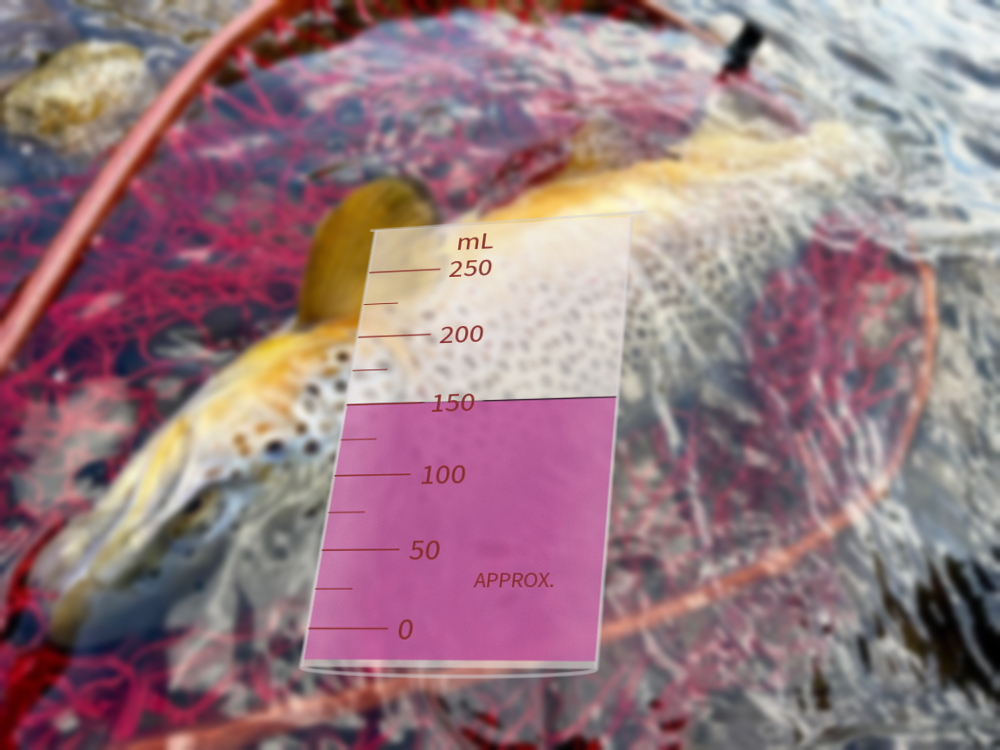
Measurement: 150 mL
